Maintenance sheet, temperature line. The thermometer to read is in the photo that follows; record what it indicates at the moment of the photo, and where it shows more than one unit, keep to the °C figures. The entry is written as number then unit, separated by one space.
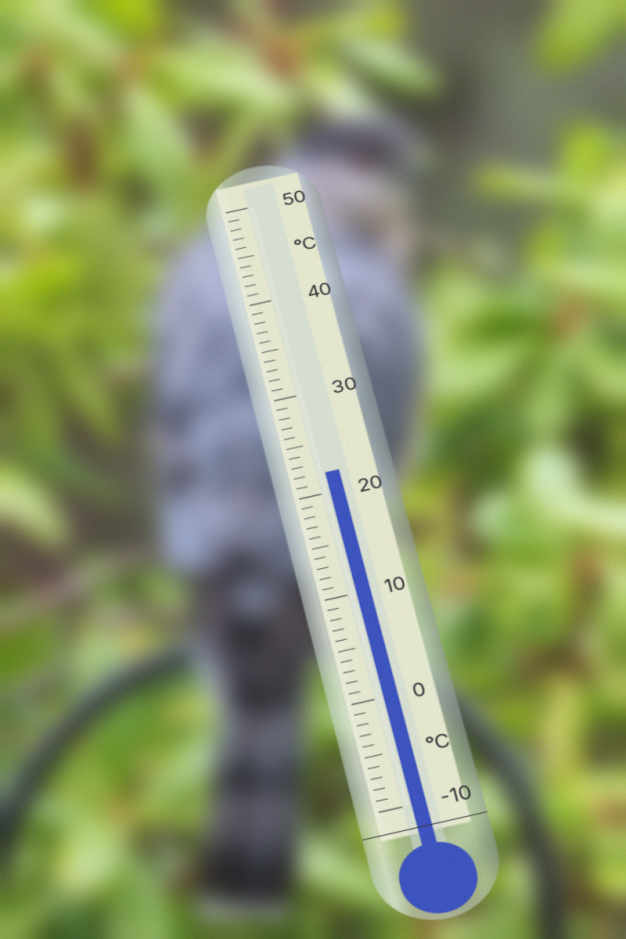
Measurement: 22 °C
